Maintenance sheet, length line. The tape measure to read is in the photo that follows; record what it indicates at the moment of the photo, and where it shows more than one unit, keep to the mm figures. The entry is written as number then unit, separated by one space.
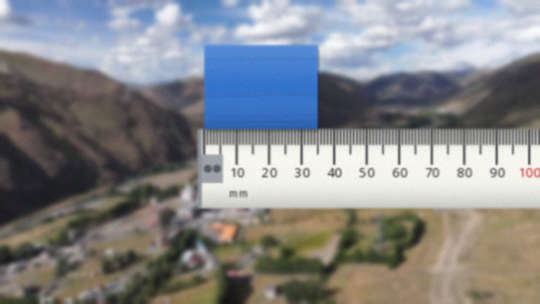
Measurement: 35 mm
